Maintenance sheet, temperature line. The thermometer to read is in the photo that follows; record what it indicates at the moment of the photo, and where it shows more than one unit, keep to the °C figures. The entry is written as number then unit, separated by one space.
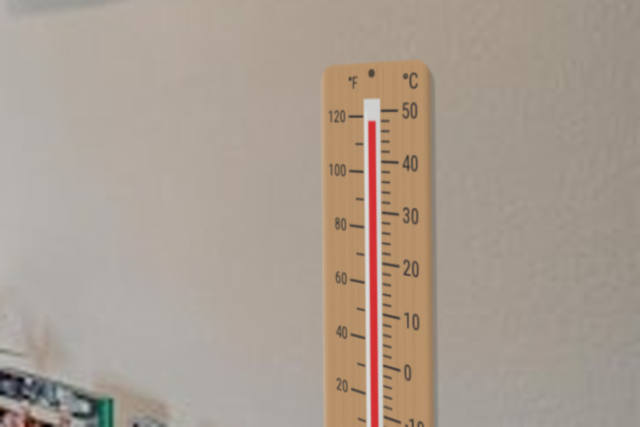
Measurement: 48 °C
